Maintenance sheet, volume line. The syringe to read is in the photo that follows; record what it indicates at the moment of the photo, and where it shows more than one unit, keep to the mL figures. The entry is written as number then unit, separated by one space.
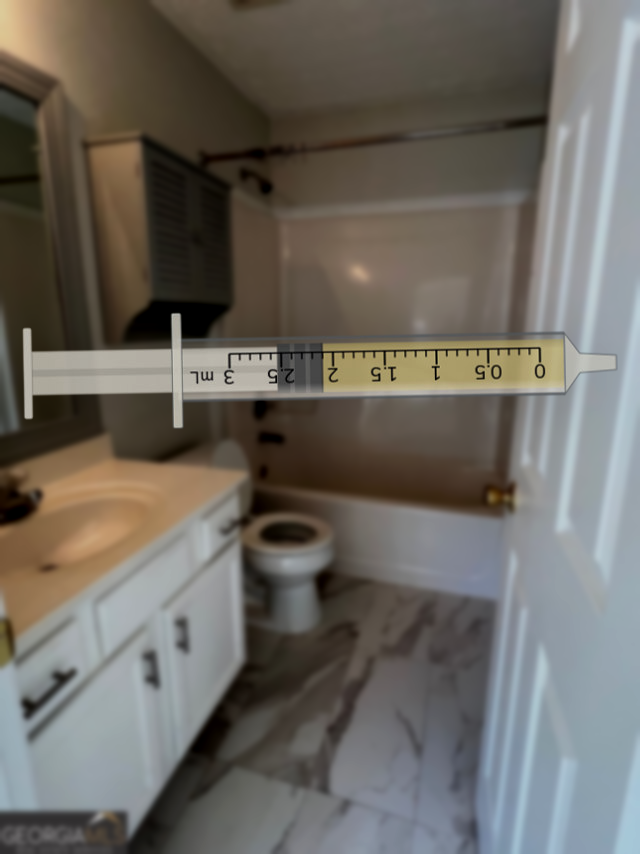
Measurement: 2.1 mL
